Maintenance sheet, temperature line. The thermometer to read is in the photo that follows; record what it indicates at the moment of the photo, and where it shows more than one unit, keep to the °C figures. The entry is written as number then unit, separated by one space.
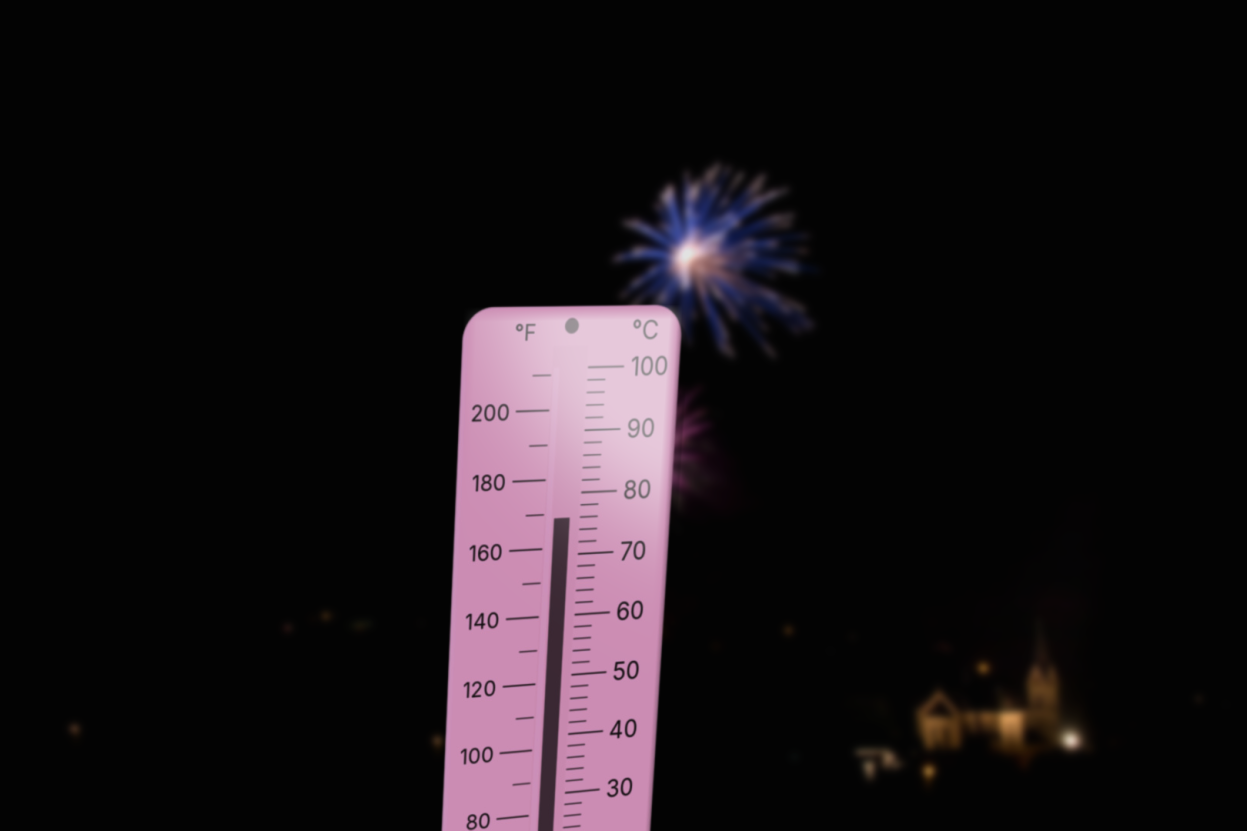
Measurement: 76 °C
